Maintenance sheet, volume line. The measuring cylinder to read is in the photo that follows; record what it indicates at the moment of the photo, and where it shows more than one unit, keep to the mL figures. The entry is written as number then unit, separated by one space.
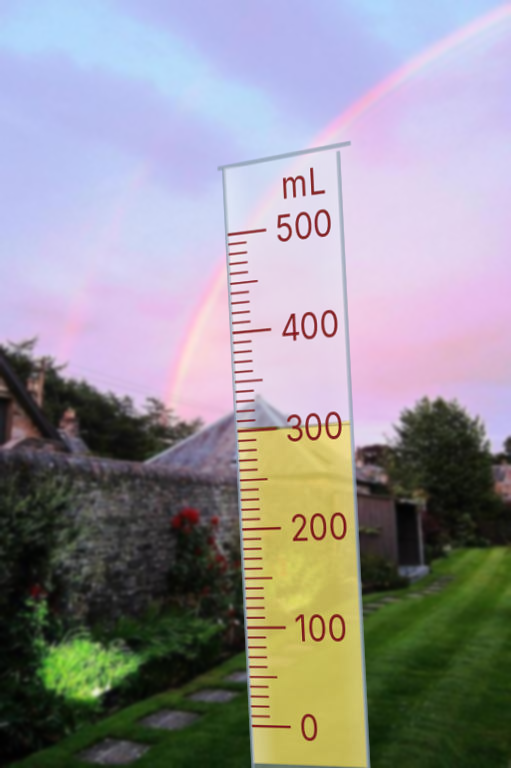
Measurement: 300 mL
